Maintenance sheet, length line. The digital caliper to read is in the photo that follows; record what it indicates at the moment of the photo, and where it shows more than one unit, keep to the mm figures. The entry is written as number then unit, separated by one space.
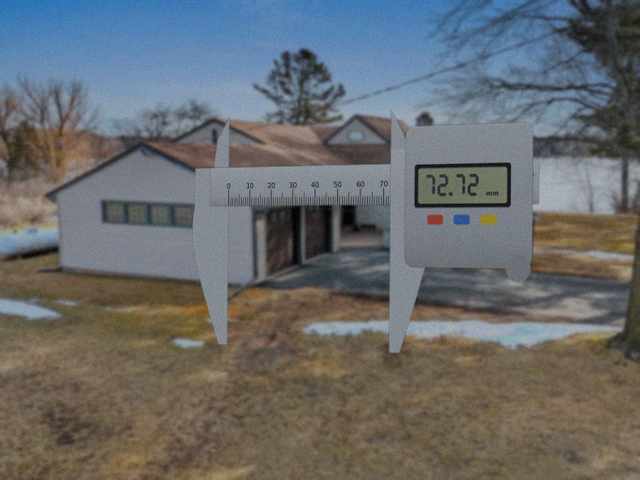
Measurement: 72.72 mm
